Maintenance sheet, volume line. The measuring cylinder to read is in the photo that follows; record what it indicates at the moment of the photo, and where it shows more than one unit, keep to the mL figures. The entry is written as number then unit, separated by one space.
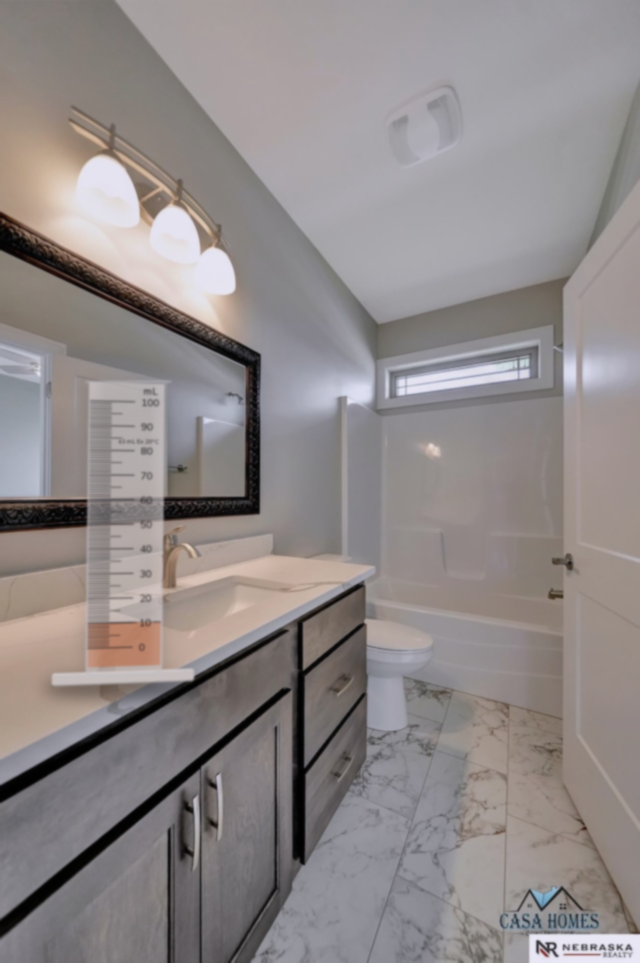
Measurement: 10 mL
